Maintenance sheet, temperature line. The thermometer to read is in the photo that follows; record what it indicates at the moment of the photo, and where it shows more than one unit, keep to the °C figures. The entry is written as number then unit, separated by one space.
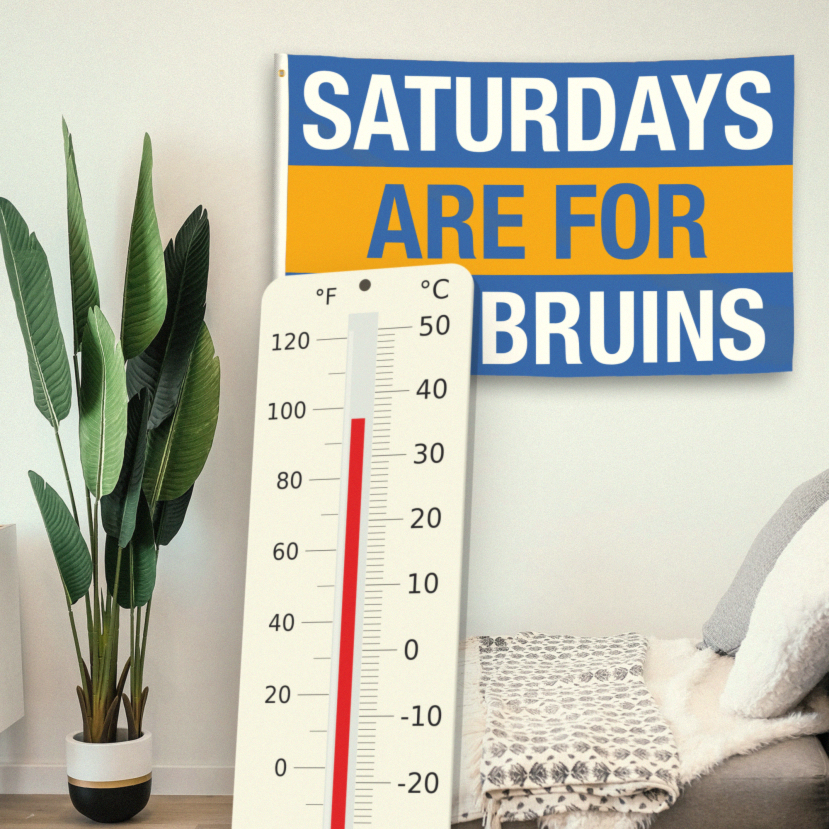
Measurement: 36 °C
